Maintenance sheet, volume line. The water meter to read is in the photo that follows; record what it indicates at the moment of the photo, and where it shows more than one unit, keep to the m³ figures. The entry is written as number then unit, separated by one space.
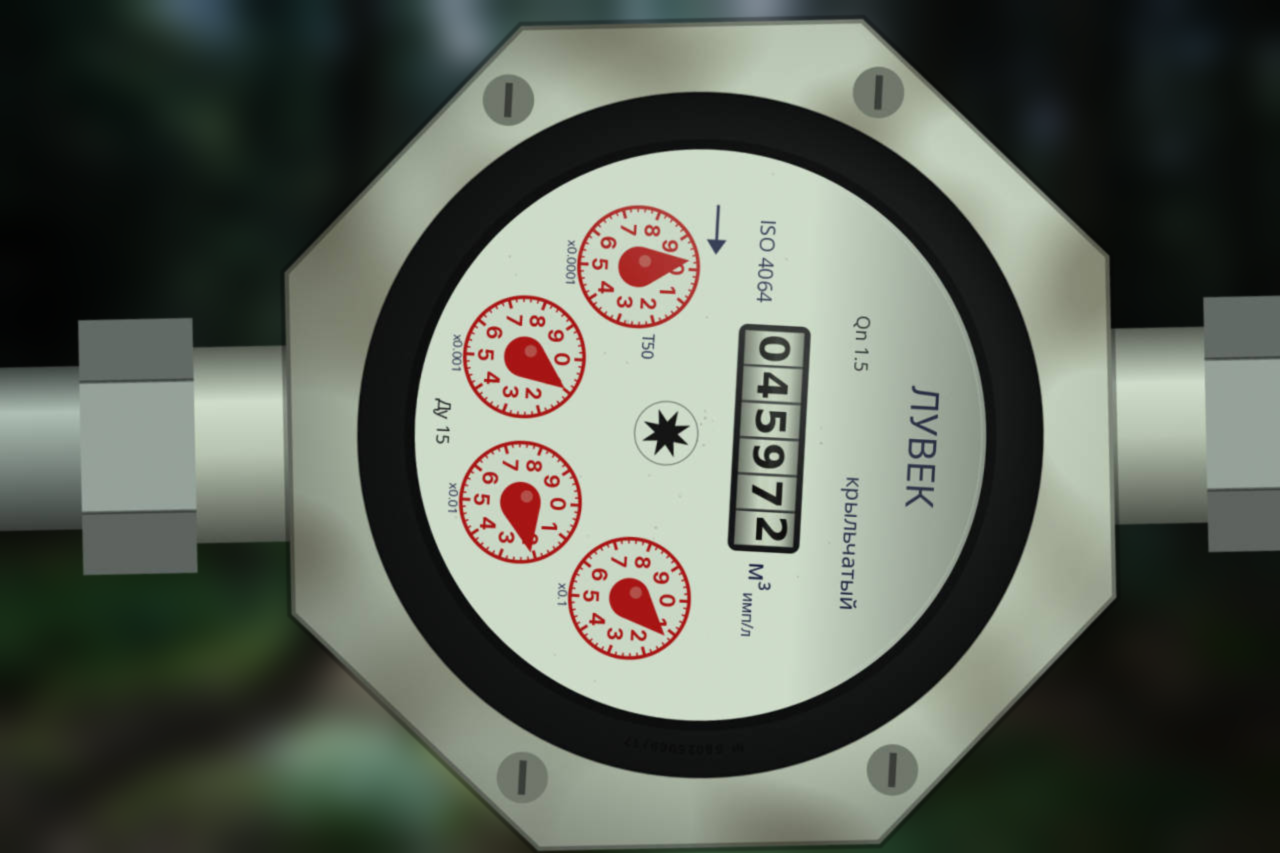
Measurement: 45972.1209 m³
